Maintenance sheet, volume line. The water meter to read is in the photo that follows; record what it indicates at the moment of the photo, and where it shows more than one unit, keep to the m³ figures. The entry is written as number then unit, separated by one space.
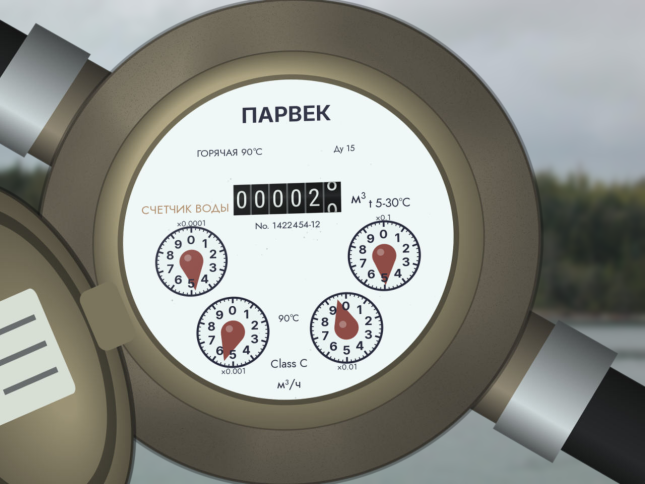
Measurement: 28.4954 m³
